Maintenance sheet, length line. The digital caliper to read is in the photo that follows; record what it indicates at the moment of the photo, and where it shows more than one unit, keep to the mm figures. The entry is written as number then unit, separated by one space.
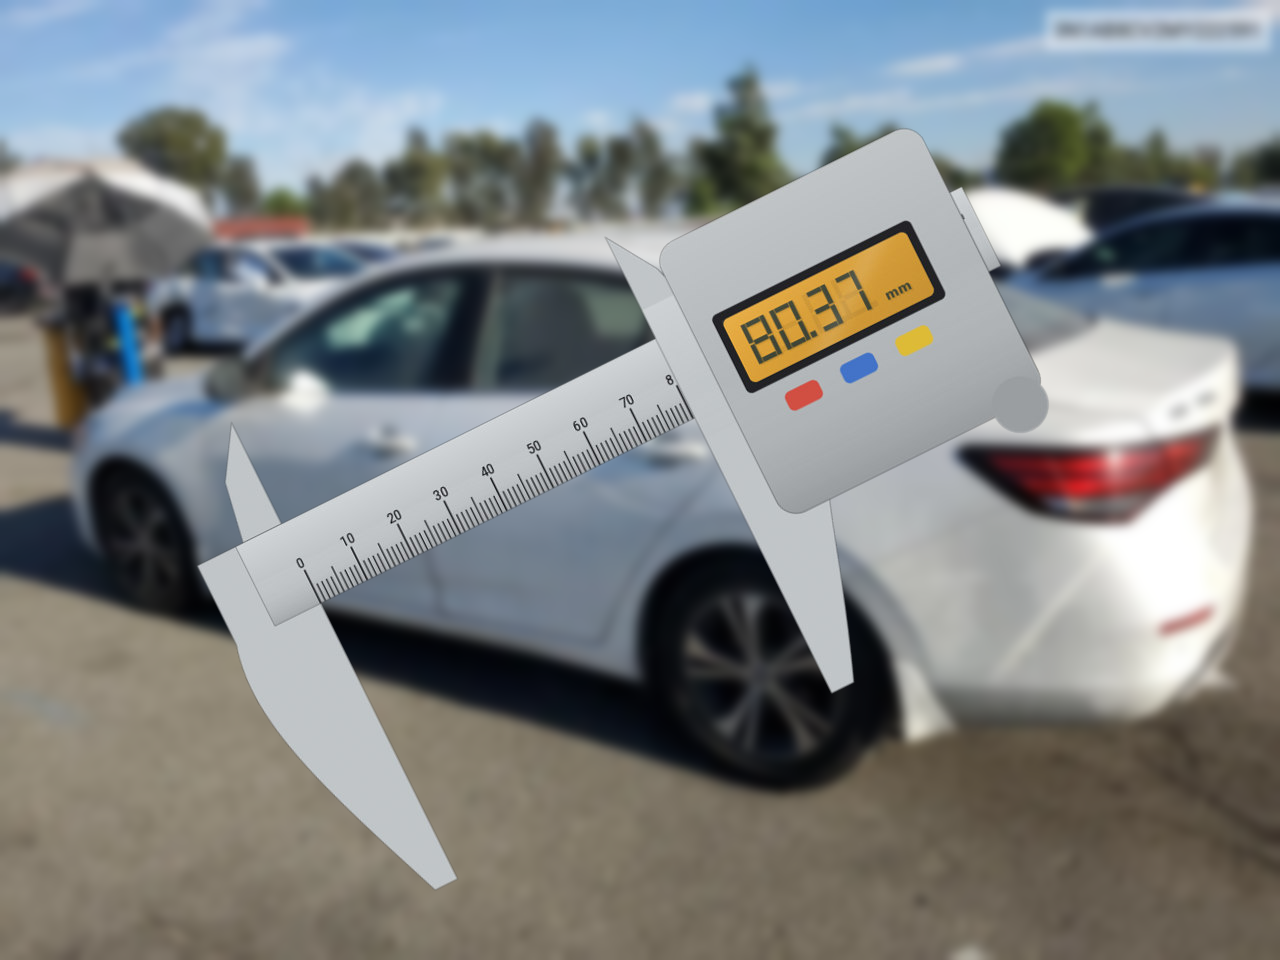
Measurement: 80.37 mm
